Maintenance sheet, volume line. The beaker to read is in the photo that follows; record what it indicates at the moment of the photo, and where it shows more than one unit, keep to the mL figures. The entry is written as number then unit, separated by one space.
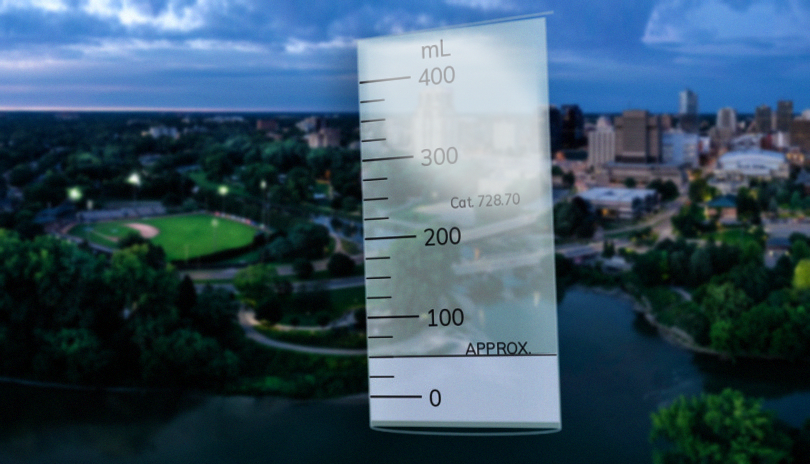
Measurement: 50 mL
